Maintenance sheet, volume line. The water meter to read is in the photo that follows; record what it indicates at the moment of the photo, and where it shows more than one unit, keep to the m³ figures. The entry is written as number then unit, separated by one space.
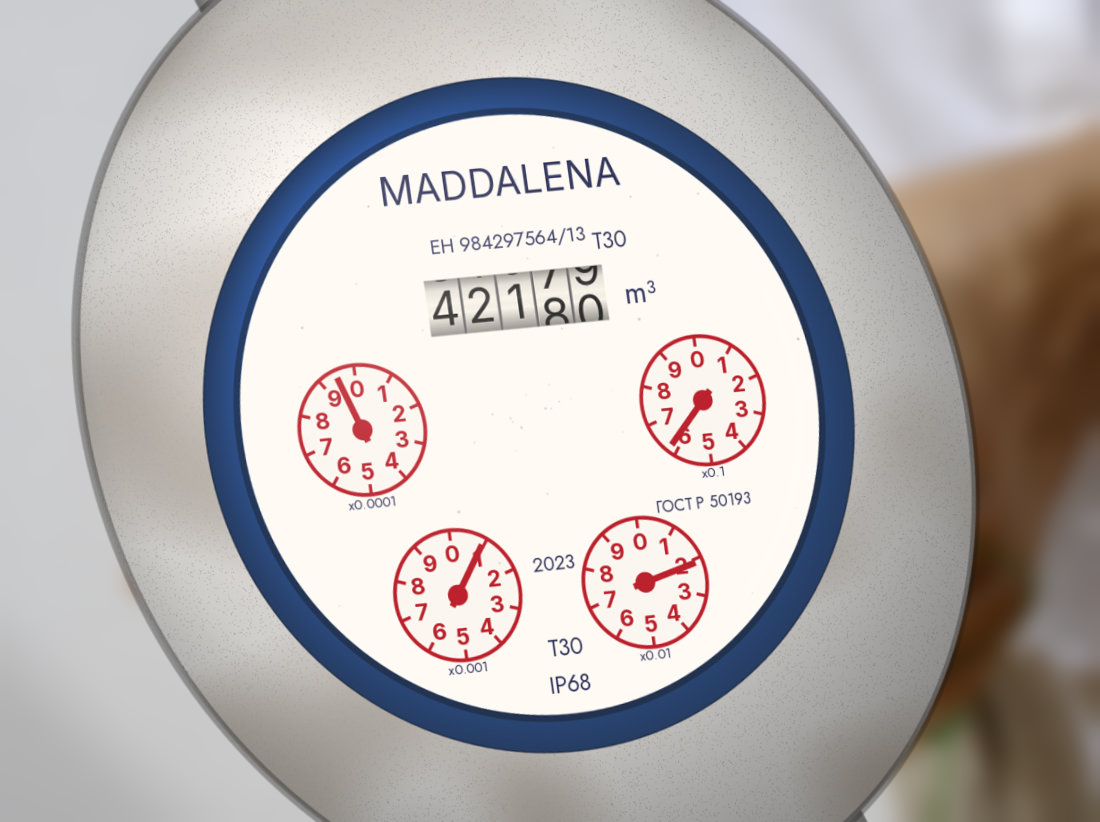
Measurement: 42179.6209 m³
